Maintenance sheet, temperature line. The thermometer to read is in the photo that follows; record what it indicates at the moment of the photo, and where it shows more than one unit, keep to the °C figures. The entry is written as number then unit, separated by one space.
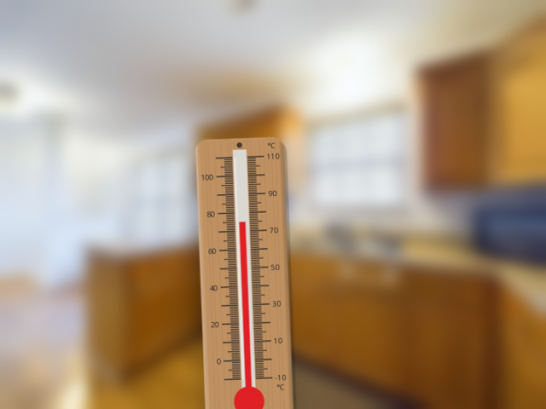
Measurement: 75 °C
